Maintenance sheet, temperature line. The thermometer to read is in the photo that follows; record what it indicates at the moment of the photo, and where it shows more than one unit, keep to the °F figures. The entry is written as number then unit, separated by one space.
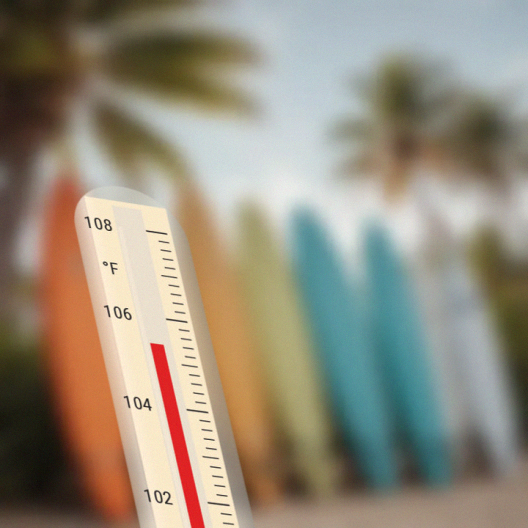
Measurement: 105.4 °F
